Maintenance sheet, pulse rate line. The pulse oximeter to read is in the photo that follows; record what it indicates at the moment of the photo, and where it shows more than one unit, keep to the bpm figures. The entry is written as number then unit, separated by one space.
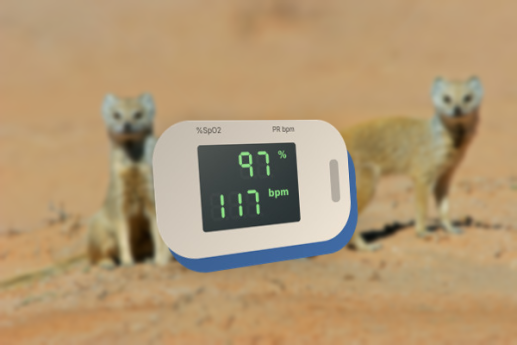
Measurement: 117 bpm
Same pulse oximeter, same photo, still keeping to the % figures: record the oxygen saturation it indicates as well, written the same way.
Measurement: 97 %
